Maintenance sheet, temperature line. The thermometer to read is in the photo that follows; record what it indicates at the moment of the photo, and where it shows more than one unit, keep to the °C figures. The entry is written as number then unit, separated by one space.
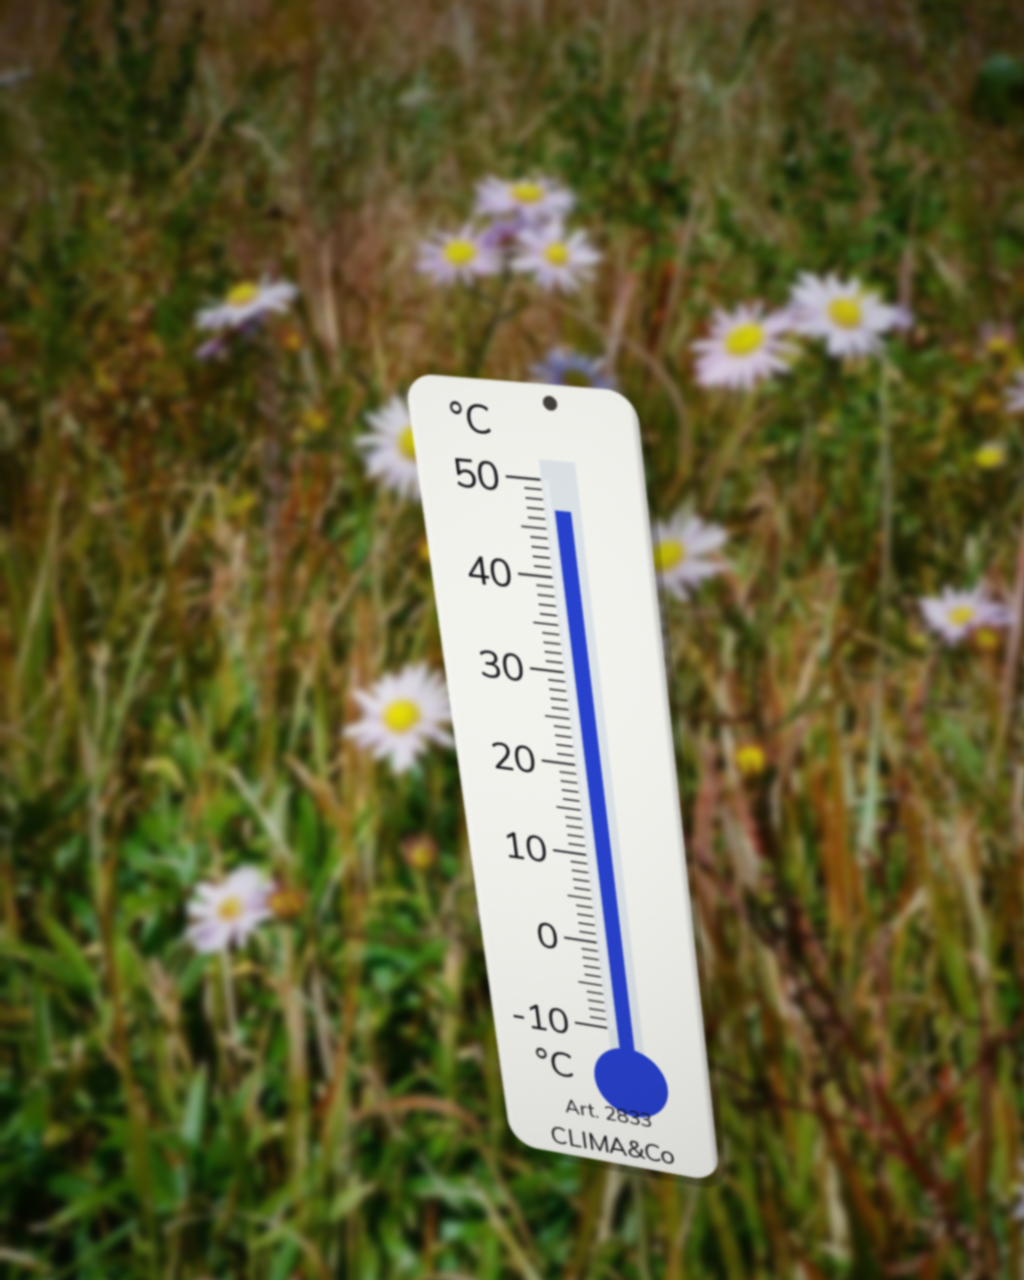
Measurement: 47 °C
